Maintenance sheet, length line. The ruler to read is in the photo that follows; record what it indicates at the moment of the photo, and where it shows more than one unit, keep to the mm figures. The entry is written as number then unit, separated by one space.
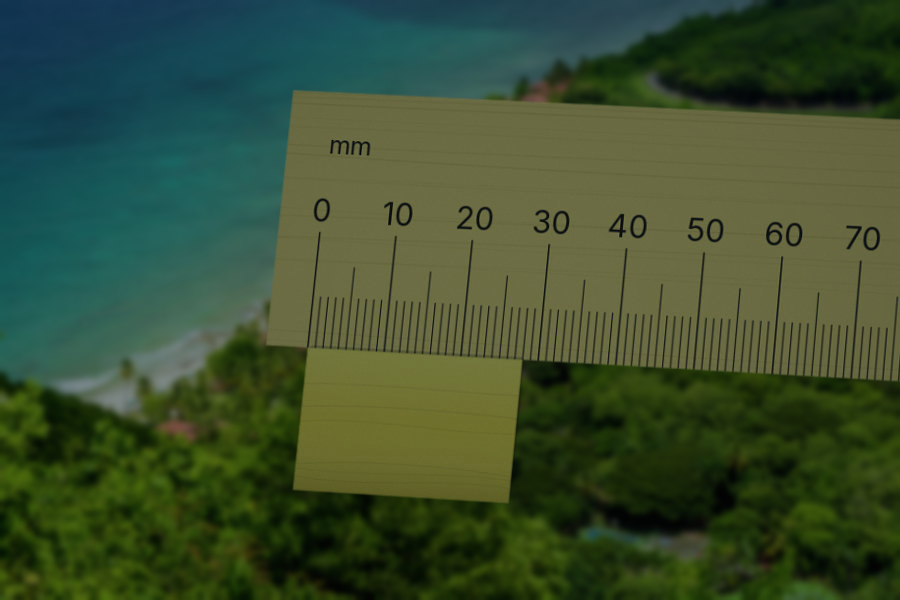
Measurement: 28 mm
